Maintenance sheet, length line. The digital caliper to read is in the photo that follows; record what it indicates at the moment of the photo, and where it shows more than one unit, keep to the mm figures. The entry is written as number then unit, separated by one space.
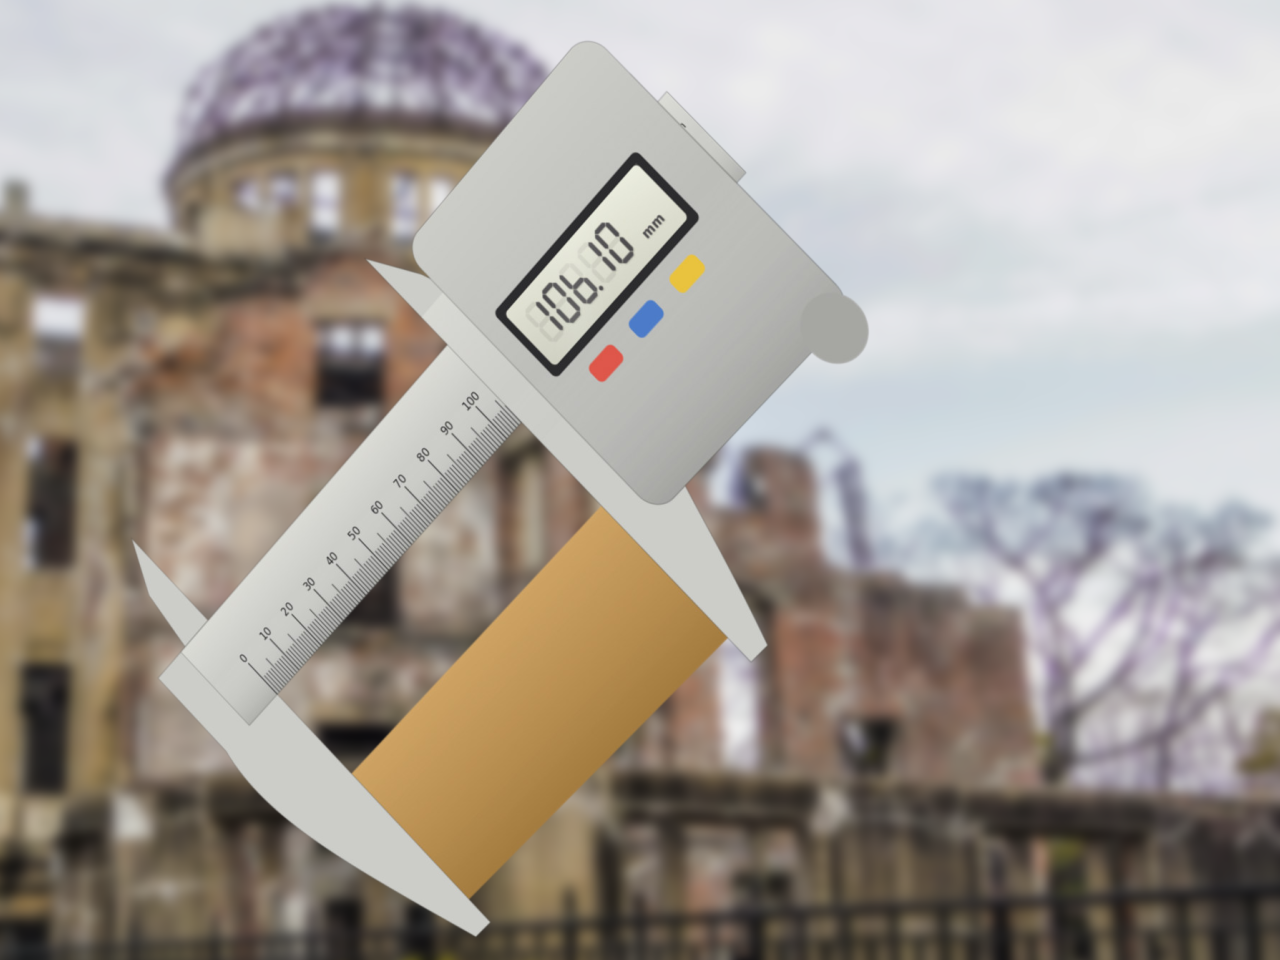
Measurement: 106.10 mm
